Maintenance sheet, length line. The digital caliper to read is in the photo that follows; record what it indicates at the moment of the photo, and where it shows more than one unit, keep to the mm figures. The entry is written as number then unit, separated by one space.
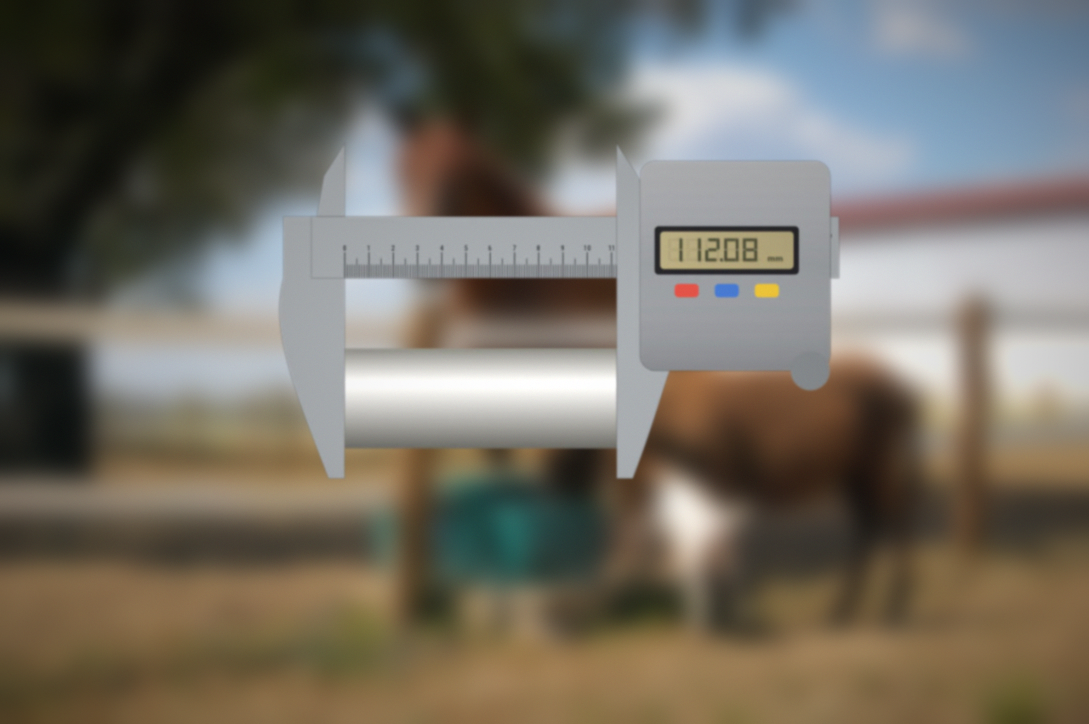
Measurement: 112.08 mm
